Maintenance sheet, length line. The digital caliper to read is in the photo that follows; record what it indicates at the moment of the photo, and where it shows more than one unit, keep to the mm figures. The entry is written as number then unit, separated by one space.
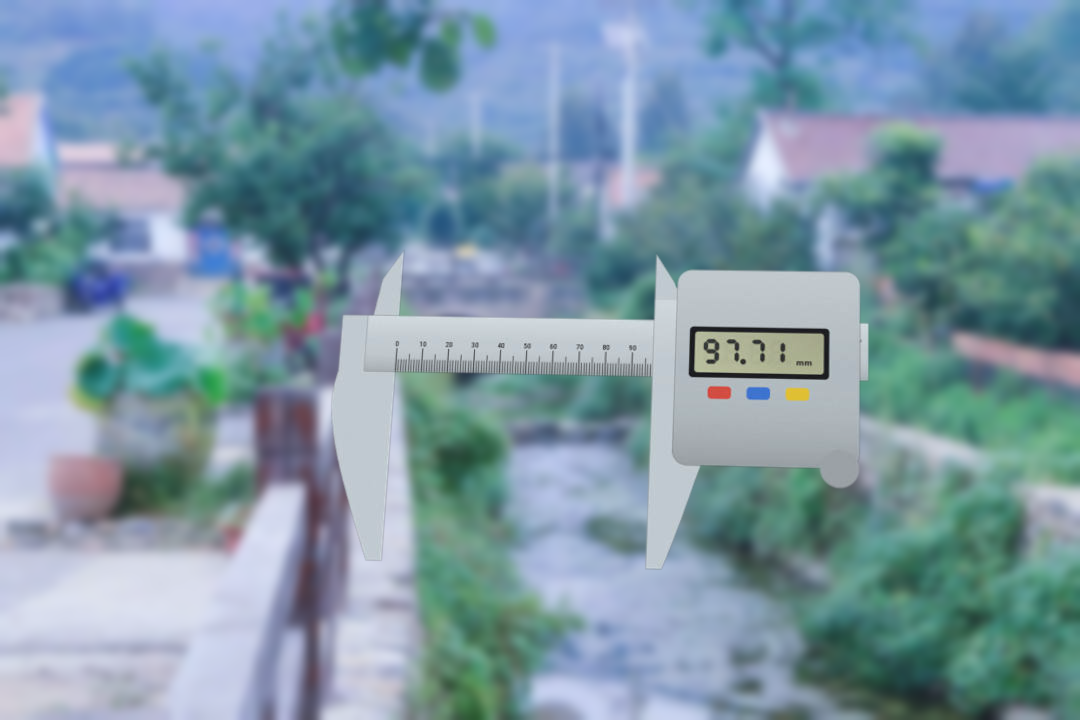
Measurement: 97.71 mm
